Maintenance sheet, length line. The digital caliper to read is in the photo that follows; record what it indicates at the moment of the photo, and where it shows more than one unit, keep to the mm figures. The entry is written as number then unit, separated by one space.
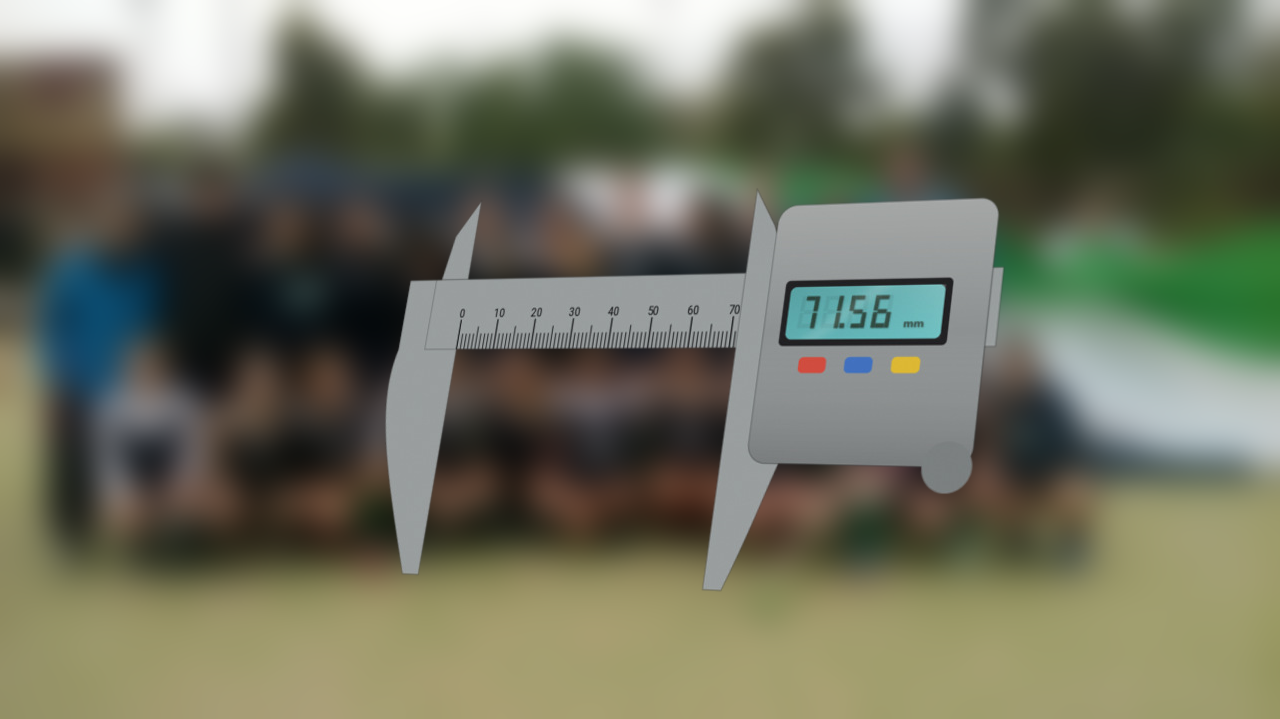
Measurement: 71.56 mm
